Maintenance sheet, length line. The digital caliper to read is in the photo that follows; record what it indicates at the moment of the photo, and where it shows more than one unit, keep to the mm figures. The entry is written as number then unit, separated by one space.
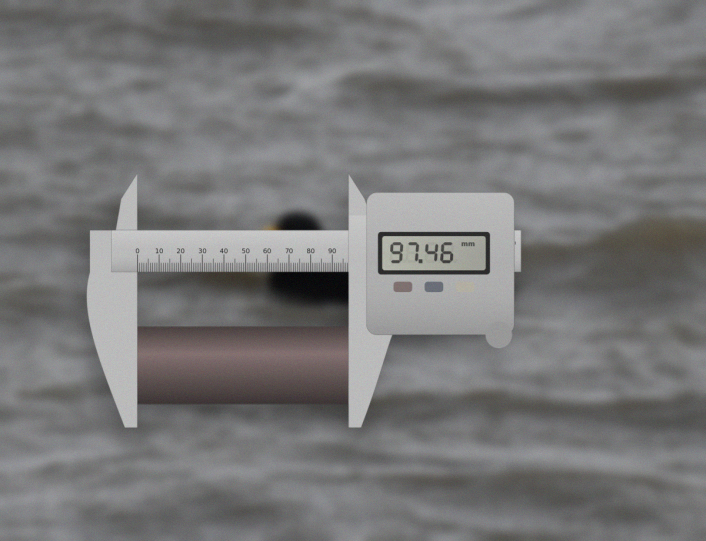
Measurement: 97.46 mm
